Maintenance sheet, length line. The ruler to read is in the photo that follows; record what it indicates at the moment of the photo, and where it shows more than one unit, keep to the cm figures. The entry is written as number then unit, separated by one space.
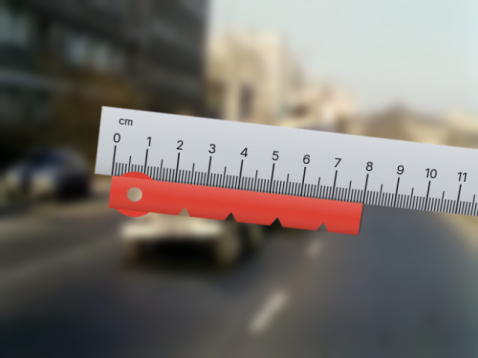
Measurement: 8 cm
